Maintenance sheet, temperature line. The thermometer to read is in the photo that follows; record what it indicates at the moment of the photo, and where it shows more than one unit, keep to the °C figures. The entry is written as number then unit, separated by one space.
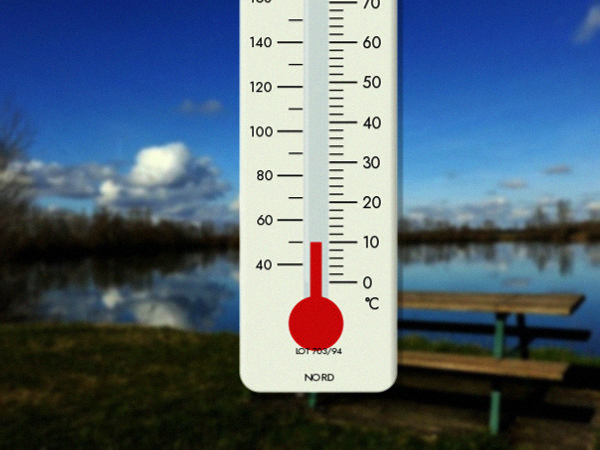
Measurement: 10 °C
